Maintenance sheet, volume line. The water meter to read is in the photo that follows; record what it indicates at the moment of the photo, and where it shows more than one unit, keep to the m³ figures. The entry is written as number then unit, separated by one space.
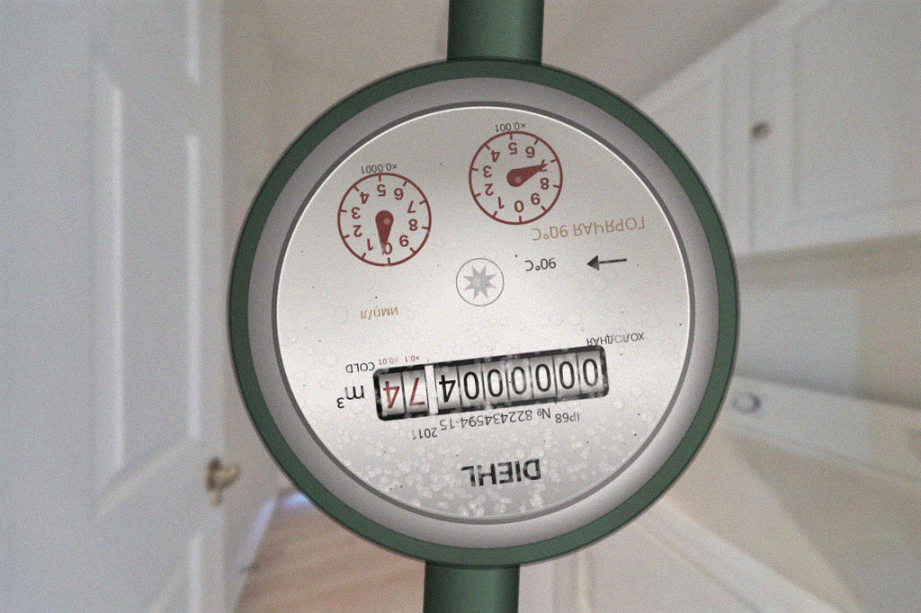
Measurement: 4.7470 m³
